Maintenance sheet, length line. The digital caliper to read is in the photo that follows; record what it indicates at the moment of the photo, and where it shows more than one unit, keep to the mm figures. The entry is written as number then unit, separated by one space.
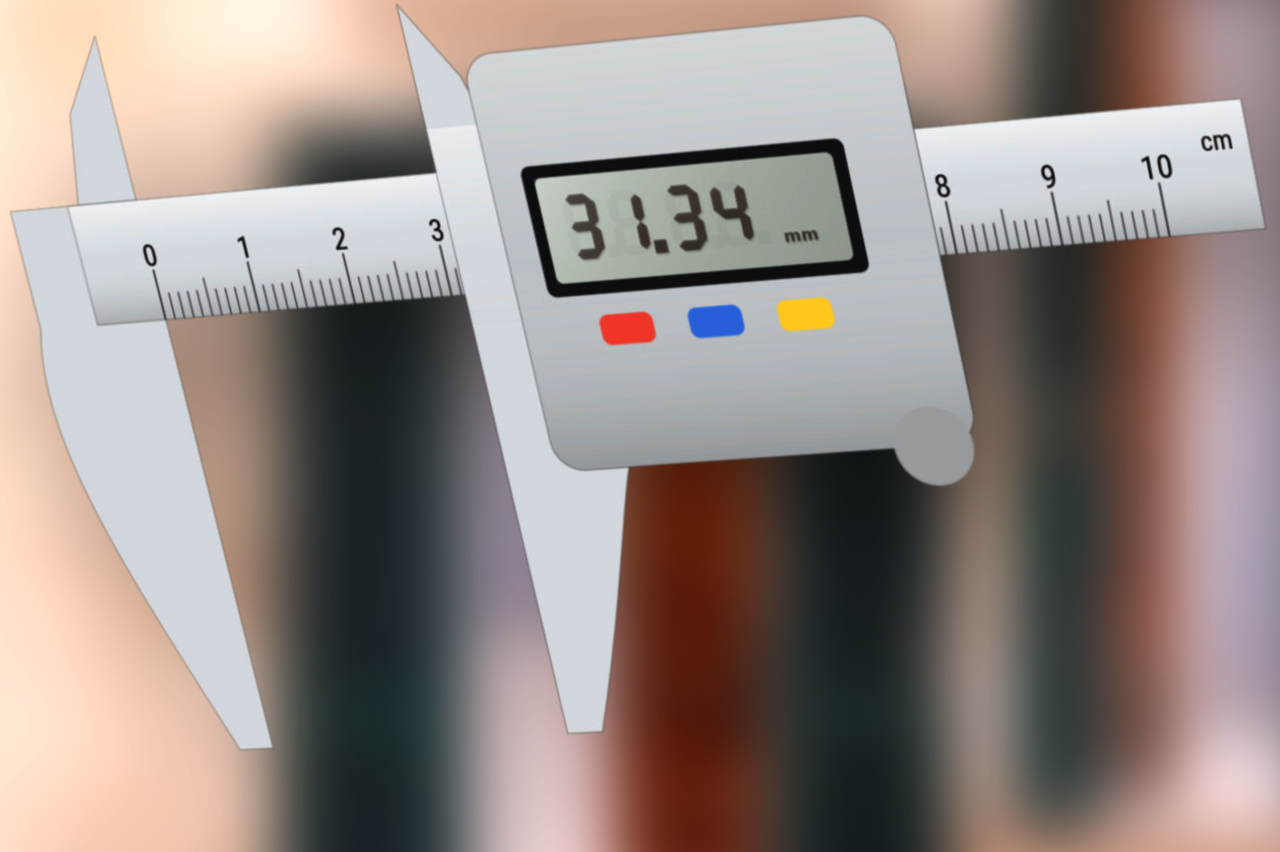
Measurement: 31.34 mm
